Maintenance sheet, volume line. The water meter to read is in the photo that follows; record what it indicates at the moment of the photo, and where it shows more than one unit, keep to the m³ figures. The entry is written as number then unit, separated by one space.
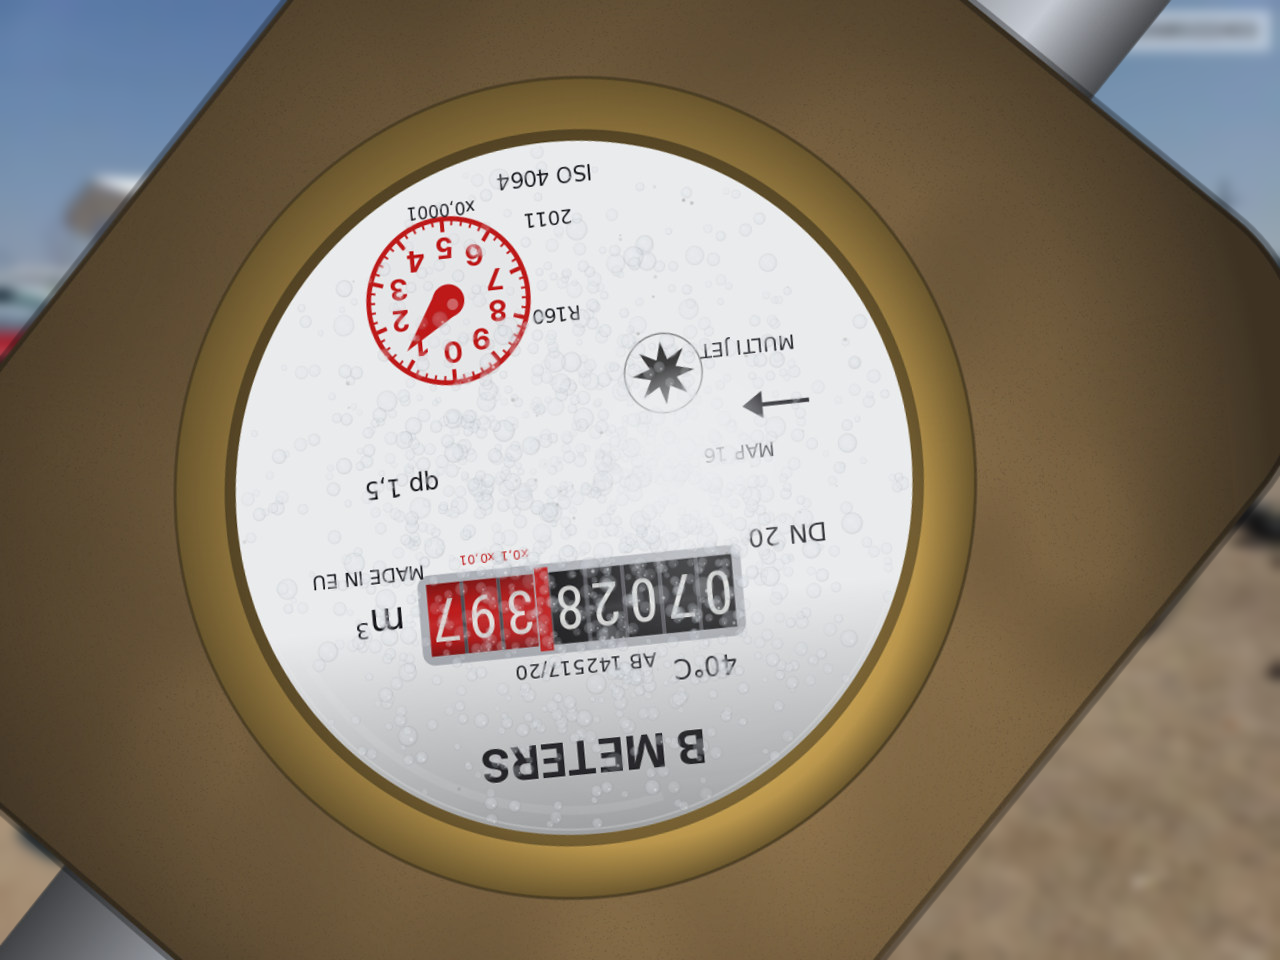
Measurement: 7028.3971 m³
